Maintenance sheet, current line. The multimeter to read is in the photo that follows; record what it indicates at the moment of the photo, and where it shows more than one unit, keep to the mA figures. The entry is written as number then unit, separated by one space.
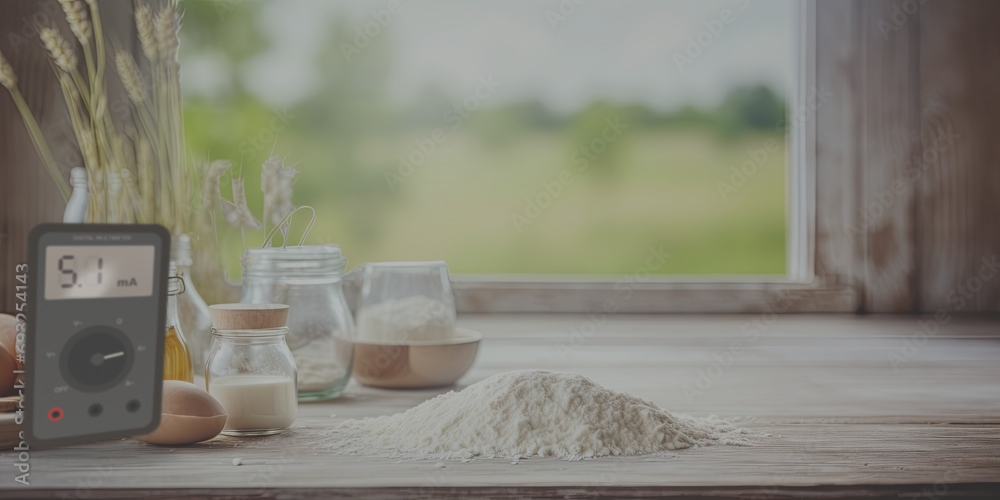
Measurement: 5.1 mA
